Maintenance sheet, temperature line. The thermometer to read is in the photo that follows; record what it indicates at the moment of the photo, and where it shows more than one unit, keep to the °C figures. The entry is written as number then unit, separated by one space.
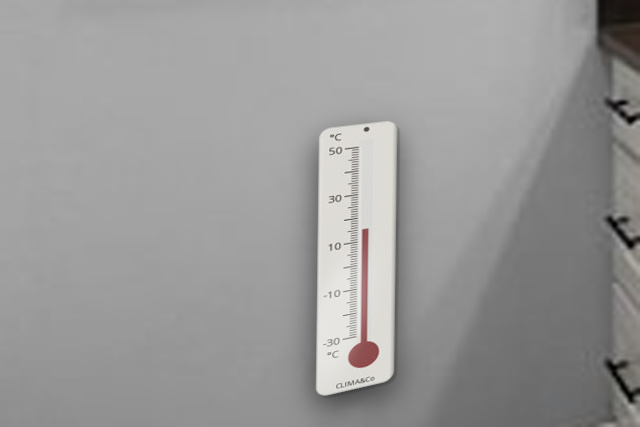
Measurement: 15 °C
